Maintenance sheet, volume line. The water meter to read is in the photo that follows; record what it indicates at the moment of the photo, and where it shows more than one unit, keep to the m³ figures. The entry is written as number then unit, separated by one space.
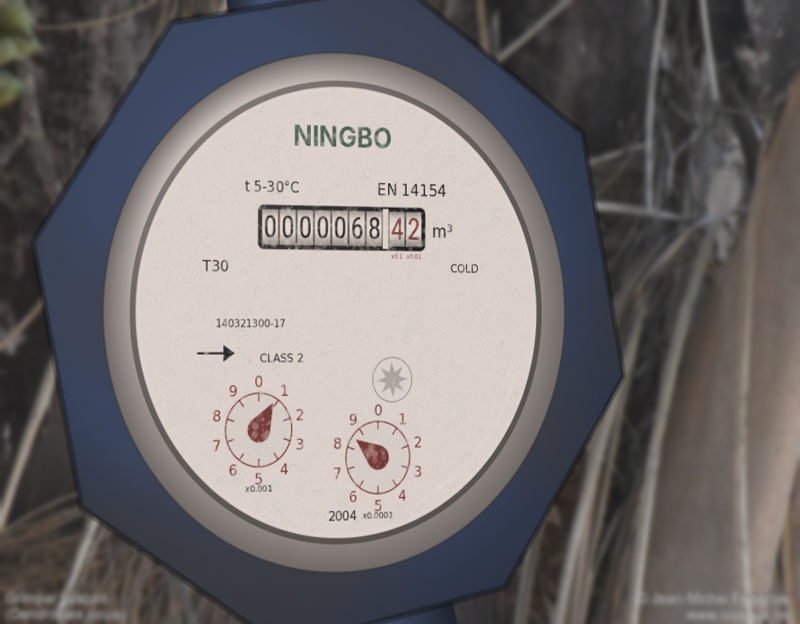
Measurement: 68.4208 m³
